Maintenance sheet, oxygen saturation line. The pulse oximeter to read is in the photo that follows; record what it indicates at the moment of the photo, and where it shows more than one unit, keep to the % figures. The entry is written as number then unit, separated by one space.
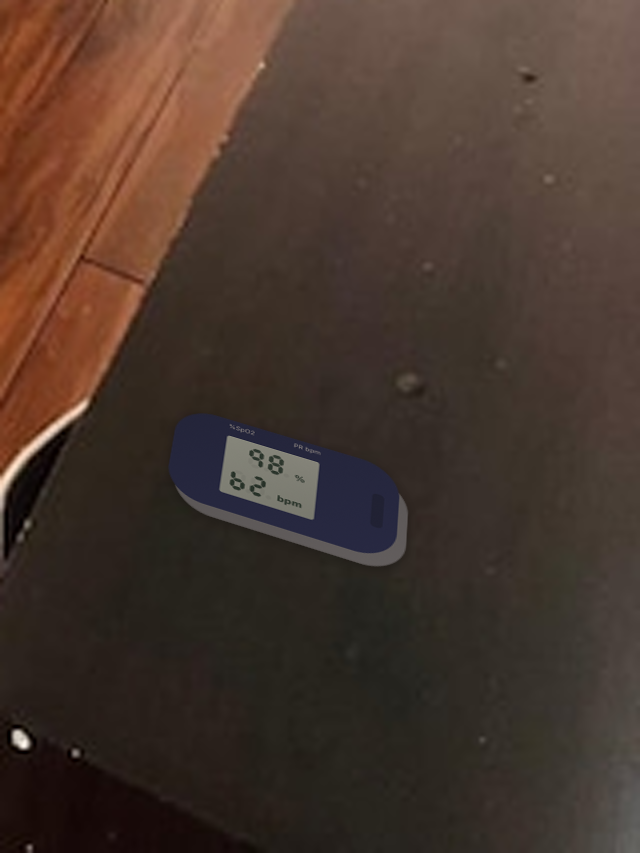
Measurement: 98 %
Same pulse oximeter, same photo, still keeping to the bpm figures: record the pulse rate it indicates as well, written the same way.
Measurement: 62 bpm
